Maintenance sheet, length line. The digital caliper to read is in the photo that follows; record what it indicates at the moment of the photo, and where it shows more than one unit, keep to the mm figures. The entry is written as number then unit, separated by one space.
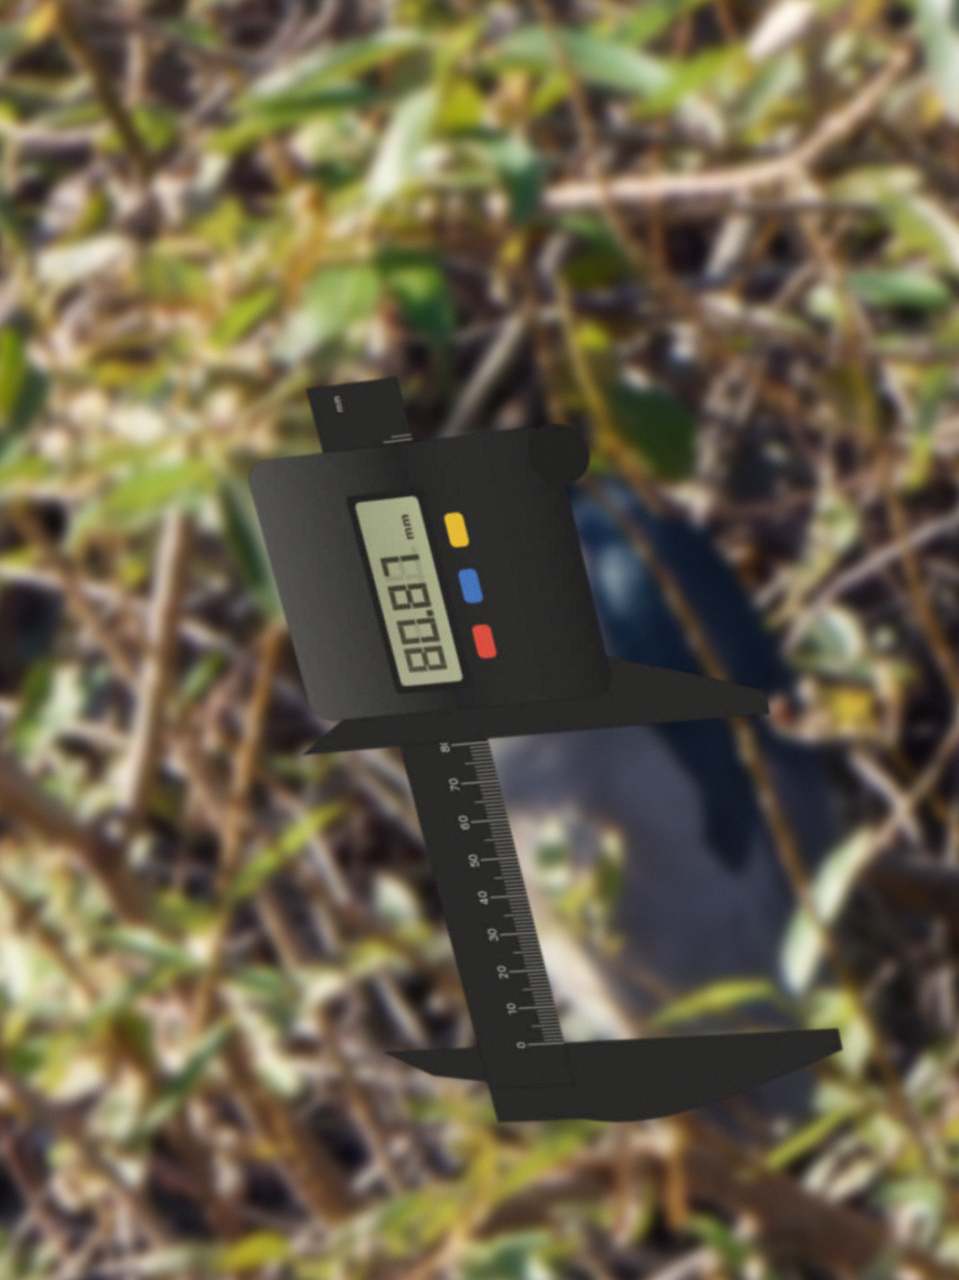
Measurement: 80.87 mm
